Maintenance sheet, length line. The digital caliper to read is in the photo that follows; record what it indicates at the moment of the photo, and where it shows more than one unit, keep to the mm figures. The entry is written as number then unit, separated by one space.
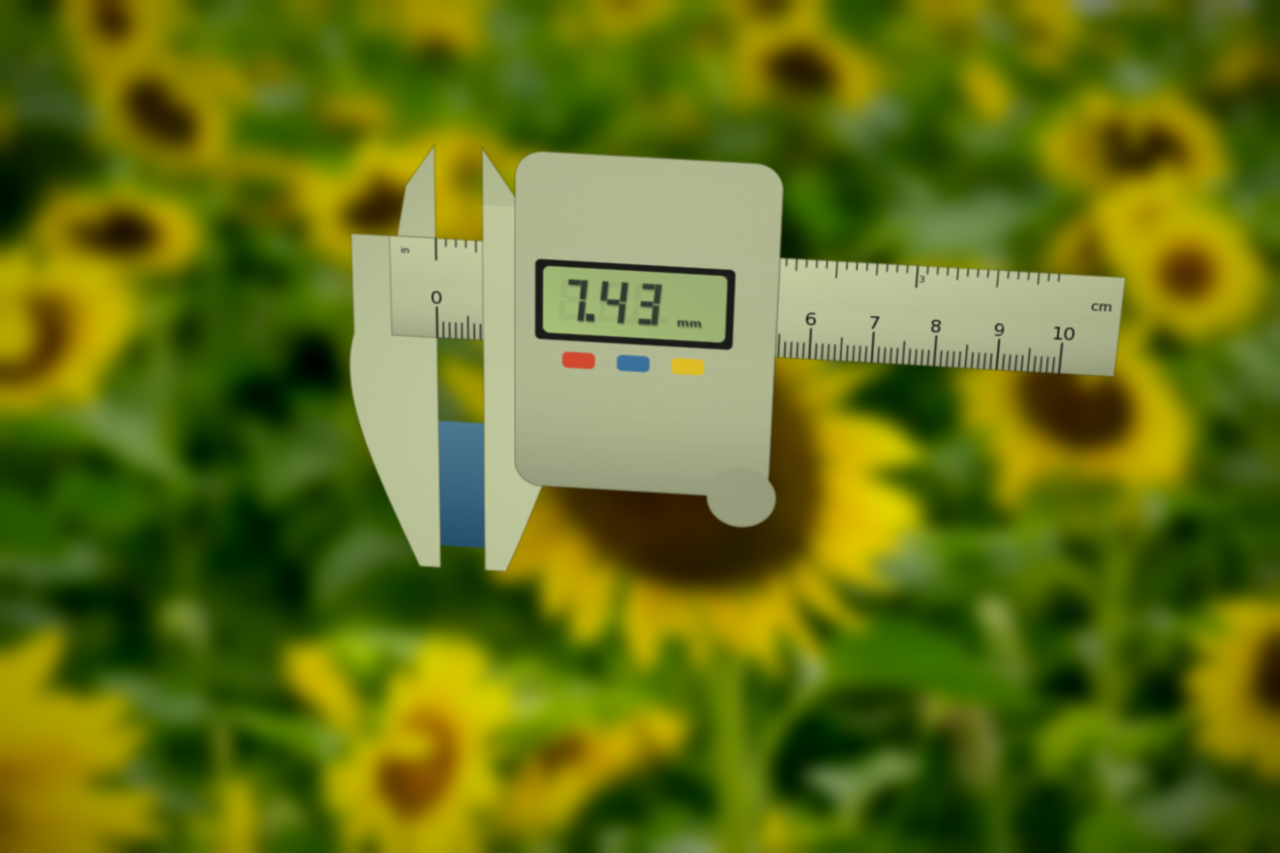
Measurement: 7.43 mm
